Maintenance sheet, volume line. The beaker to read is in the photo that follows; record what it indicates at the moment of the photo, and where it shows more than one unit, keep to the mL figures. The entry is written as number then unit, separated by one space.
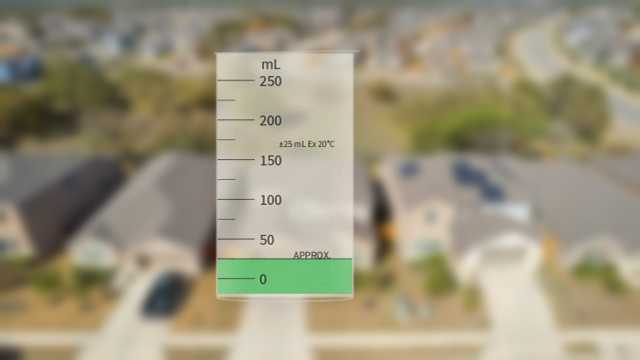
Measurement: 25 mL
